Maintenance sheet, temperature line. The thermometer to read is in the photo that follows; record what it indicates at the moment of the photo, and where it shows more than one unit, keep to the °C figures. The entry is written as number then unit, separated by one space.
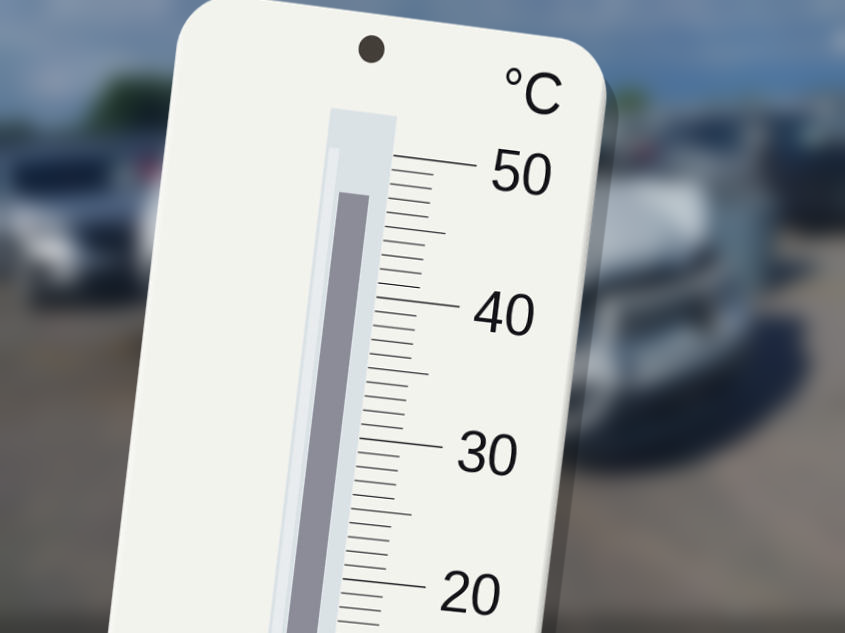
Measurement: 47 °C
